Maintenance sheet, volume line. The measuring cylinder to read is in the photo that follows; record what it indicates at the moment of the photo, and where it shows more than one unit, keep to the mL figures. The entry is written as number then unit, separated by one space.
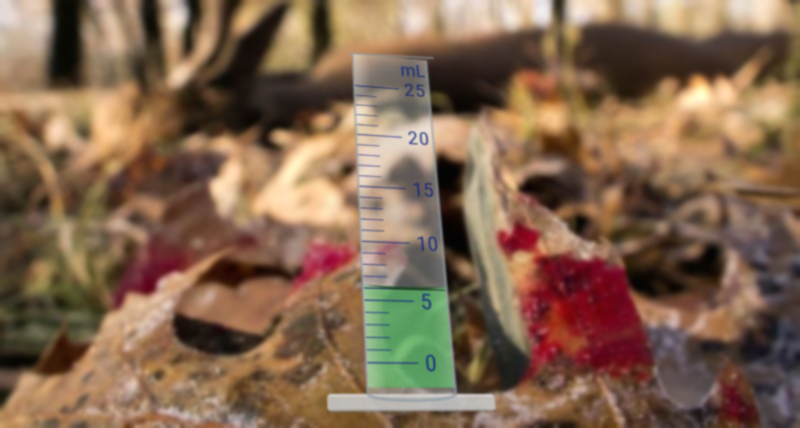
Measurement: 6 mL
